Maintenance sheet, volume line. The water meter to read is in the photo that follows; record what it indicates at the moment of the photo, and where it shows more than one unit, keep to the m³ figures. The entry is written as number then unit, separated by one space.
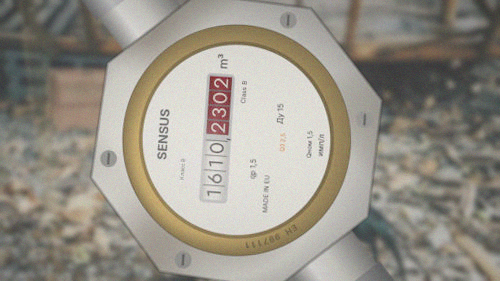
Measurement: 1610.2302 m³
